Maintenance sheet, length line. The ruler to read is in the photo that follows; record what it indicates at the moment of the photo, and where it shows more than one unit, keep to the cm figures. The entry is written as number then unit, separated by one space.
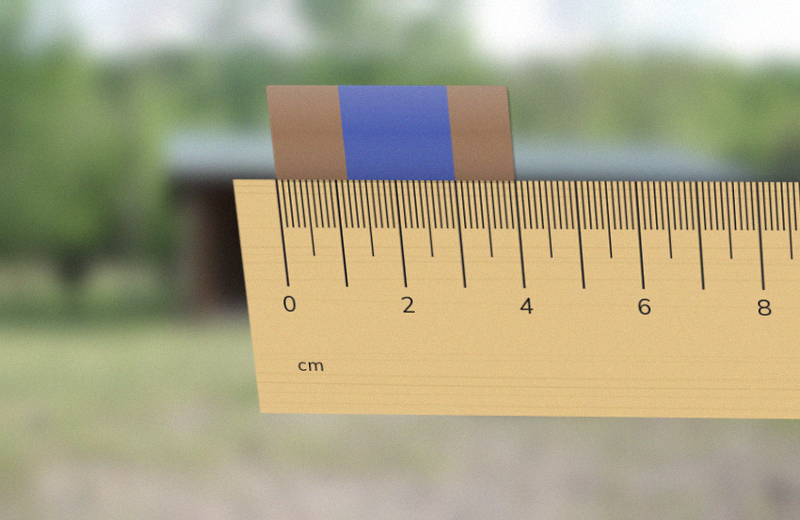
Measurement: 4 cm
